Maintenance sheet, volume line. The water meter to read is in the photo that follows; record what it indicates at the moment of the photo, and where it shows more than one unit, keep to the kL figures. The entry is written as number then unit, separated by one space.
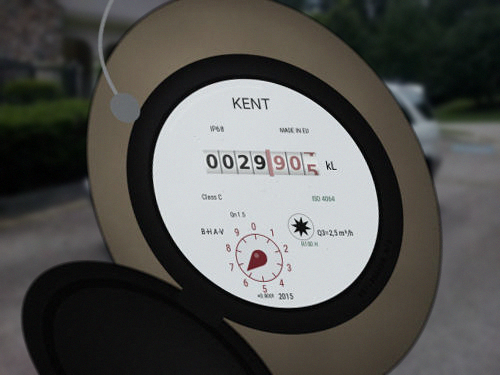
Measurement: 29.9046 kL
